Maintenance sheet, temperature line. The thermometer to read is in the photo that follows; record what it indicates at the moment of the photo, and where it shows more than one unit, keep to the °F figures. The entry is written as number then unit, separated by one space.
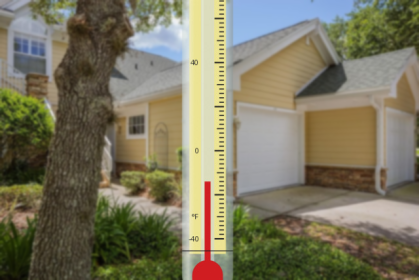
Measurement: -14 °F
